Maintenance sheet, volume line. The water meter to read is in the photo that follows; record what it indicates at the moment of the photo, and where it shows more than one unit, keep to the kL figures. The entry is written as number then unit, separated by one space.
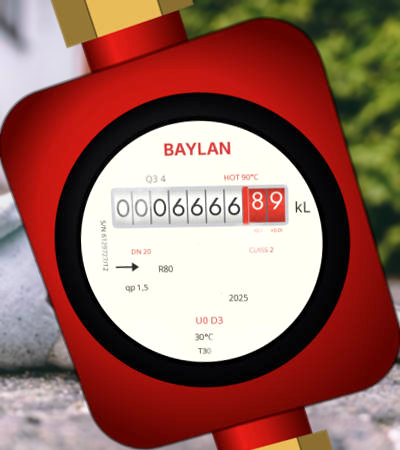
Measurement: 6666.89 kL
